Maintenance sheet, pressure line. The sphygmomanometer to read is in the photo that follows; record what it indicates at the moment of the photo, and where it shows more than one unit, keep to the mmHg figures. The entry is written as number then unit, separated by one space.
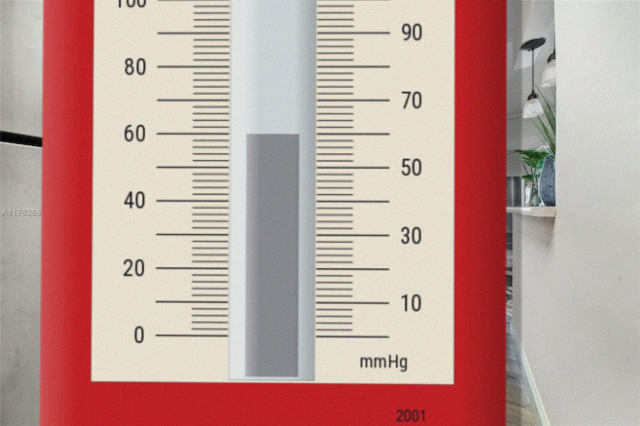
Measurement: 60 mmHg
